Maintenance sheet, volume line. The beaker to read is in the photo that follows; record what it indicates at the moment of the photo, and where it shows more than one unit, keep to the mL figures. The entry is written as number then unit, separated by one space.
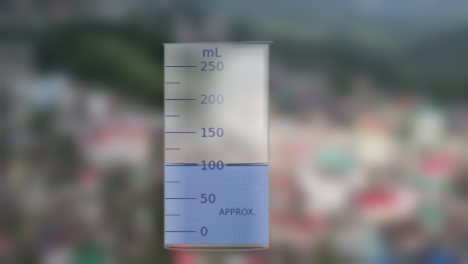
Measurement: 100 mL
